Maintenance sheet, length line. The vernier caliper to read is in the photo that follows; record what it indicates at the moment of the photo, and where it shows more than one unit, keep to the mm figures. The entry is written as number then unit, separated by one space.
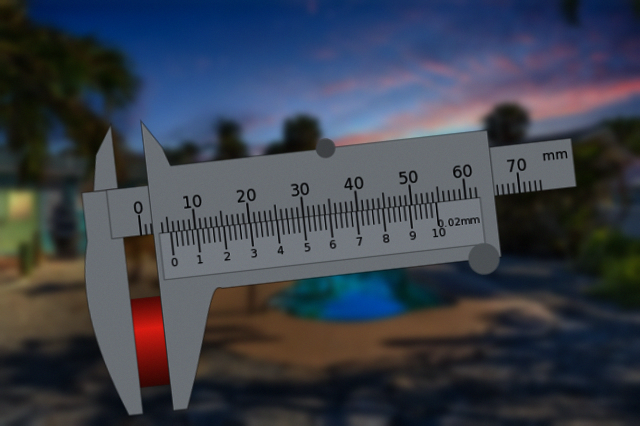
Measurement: 5.5 mm
